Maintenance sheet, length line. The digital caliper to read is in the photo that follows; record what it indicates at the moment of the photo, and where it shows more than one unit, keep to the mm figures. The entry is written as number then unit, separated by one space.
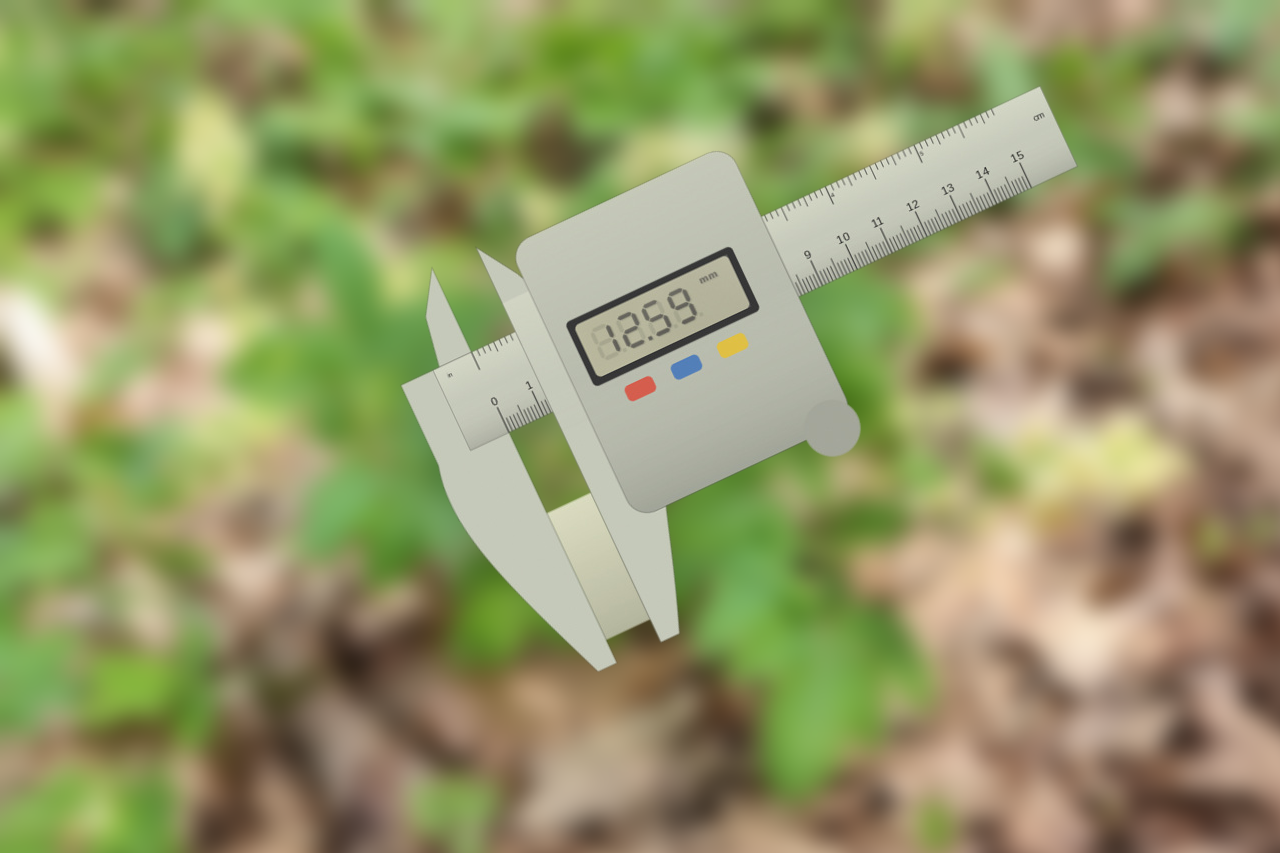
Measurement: 12.59 mm
